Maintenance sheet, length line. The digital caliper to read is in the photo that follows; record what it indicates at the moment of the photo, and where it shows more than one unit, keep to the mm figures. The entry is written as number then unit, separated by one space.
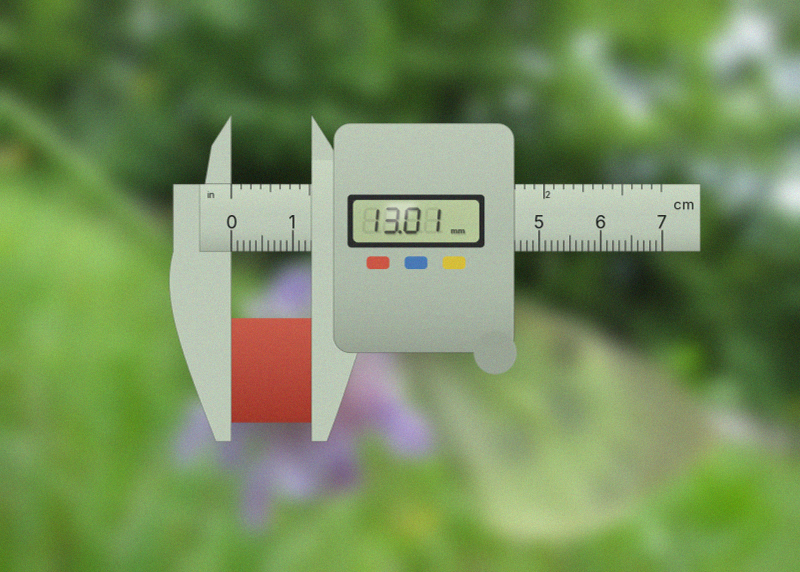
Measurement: 13.01 mm
